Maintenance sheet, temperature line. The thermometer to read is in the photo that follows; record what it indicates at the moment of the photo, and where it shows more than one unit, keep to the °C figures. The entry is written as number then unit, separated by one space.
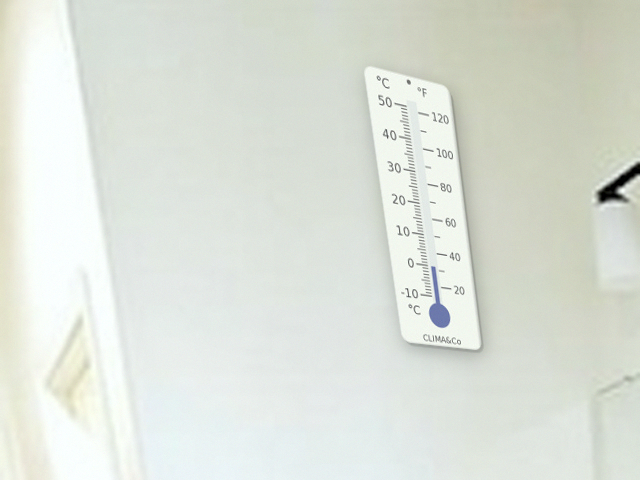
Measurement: 0 °C
